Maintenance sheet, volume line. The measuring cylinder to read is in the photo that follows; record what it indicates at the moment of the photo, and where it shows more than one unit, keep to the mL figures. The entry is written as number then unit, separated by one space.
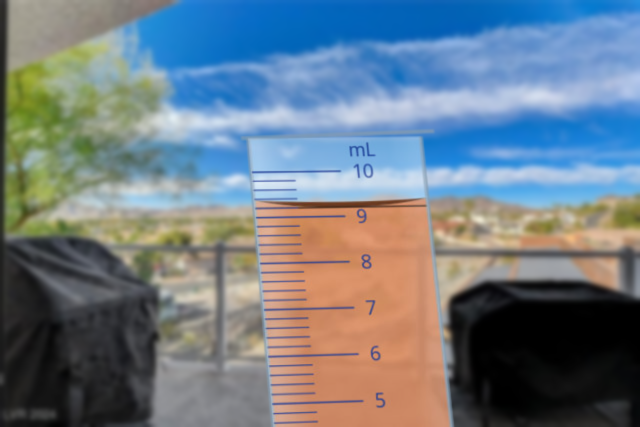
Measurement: 9.2 mL
